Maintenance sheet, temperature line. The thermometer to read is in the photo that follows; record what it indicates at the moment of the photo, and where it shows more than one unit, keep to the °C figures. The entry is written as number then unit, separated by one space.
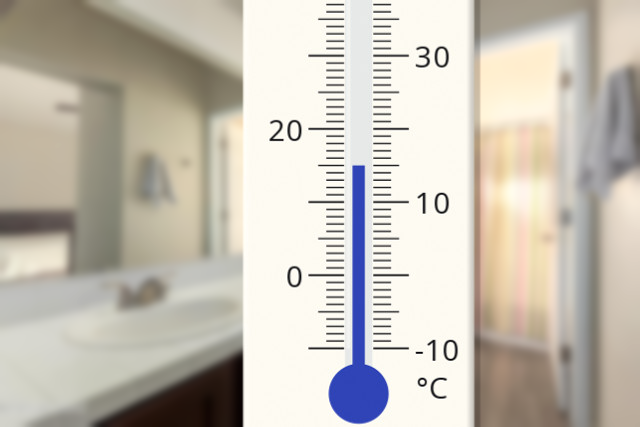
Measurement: 15 °C
